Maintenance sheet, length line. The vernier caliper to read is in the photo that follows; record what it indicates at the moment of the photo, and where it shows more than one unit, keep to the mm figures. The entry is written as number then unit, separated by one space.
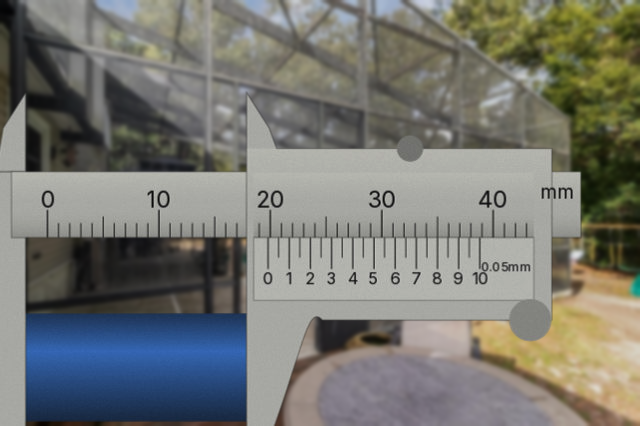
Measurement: 19.8 mm
